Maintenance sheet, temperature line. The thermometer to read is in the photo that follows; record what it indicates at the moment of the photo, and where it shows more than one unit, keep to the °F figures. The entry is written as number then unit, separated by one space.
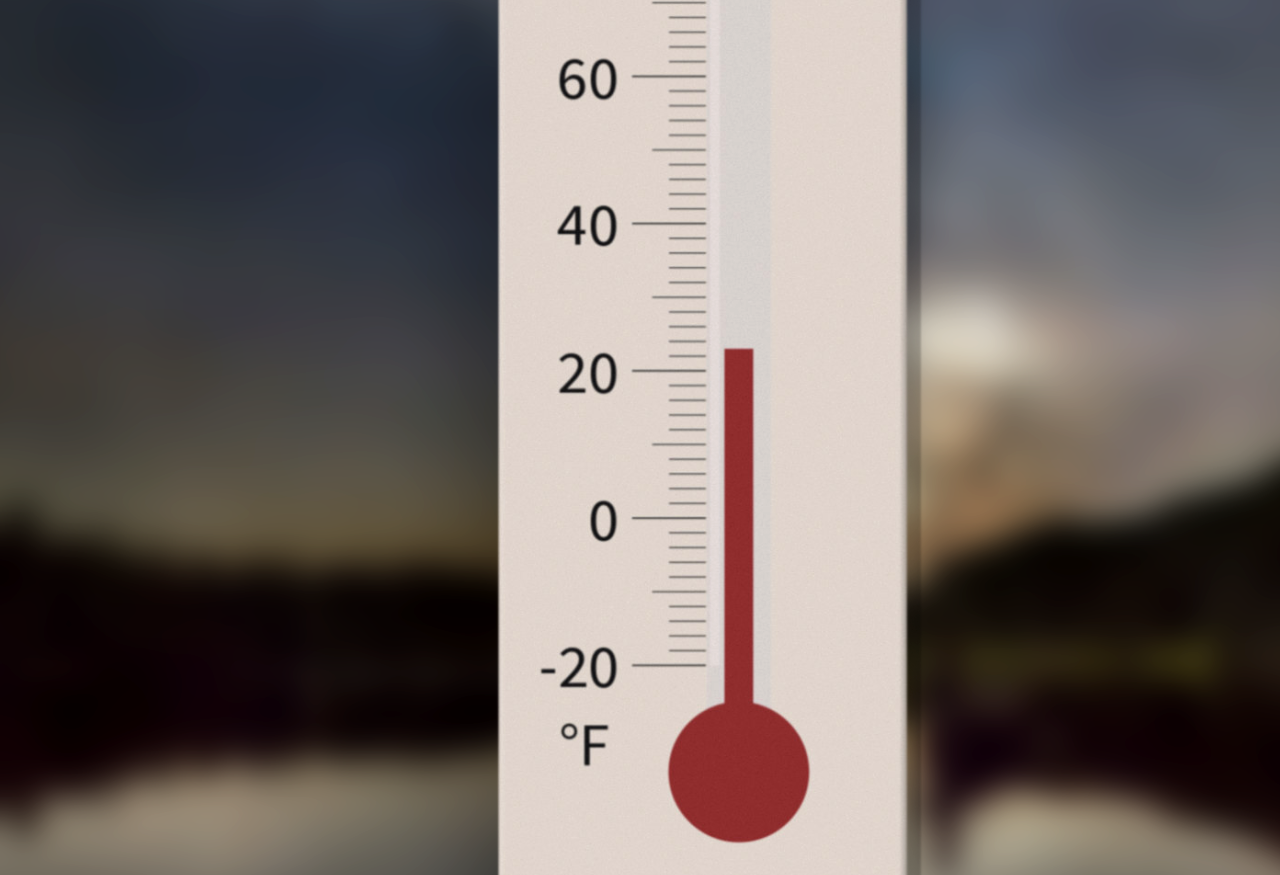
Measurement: 23 °F
